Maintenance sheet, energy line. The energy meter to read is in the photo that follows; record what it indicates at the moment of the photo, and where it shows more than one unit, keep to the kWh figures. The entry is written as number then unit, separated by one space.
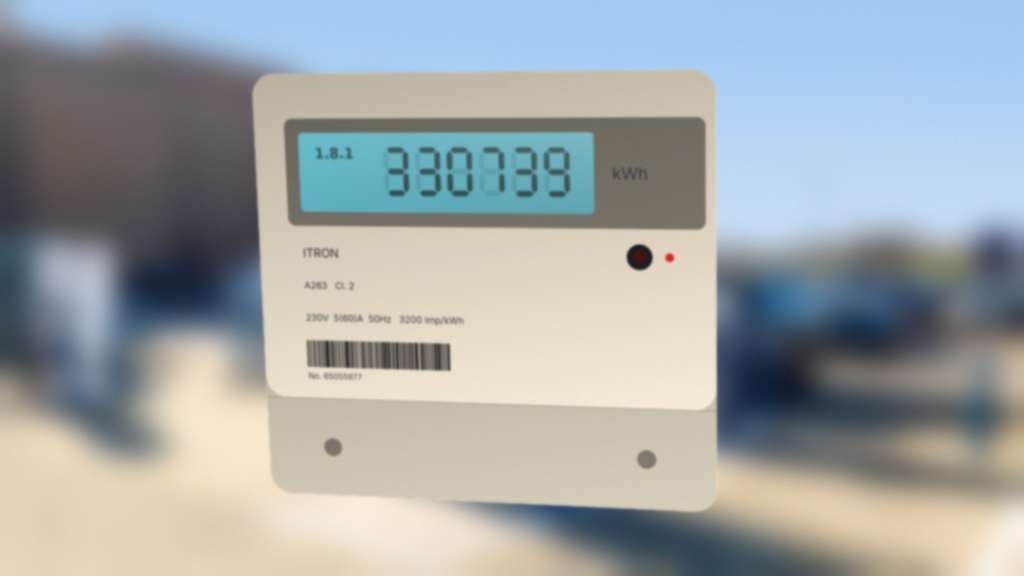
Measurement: 330739 kWh
